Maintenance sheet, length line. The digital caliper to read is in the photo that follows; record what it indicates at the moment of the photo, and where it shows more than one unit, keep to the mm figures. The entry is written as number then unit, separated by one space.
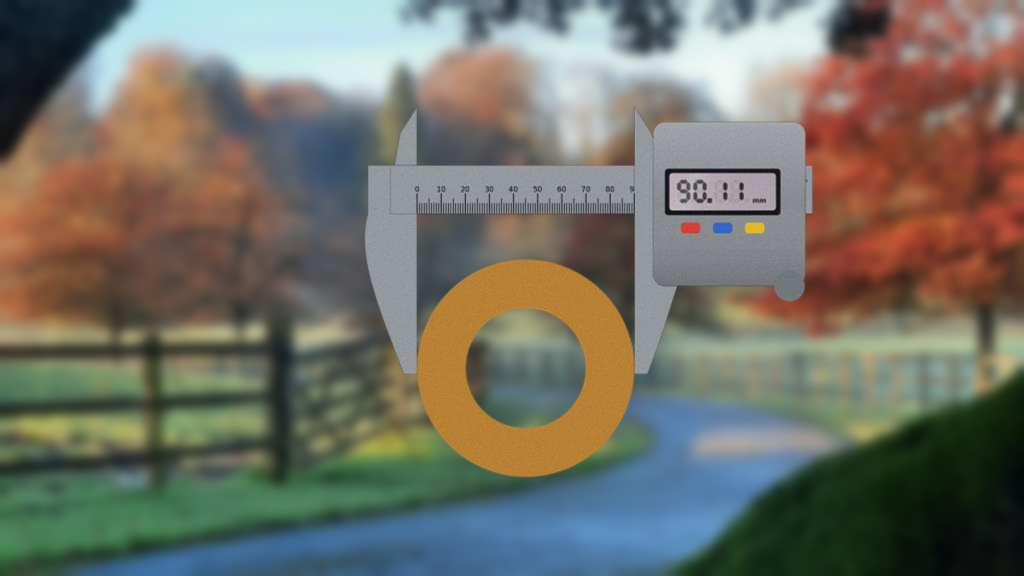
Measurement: 90.11 mm
